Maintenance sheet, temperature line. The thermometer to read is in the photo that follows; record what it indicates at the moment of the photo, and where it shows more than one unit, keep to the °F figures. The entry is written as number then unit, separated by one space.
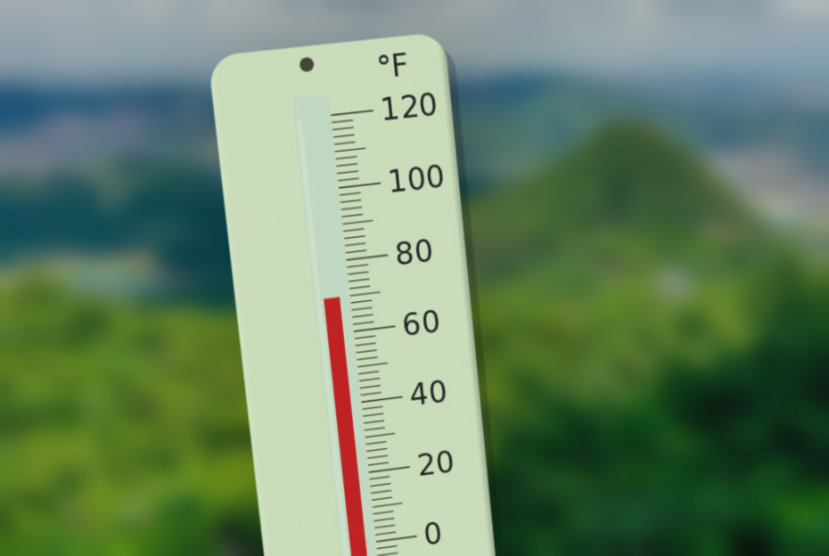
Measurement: 70 °F
